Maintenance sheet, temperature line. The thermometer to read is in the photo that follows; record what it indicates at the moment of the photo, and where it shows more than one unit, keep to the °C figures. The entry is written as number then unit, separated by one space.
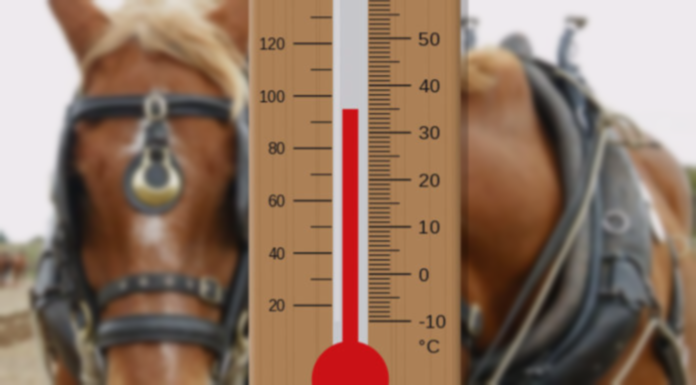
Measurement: 35 °C
